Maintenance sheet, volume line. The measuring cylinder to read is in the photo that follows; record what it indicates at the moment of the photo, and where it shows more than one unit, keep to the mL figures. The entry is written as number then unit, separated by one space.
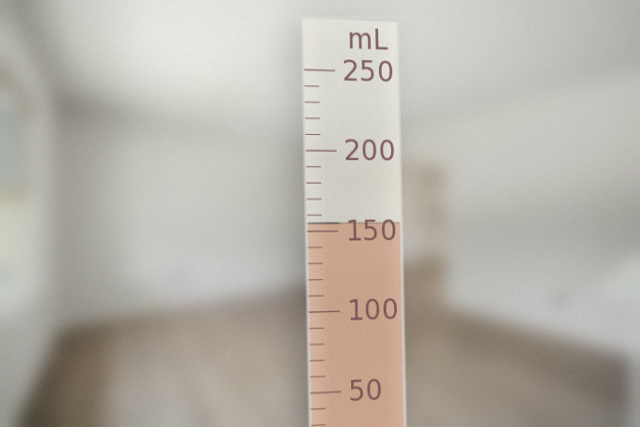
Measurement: 155 mL
